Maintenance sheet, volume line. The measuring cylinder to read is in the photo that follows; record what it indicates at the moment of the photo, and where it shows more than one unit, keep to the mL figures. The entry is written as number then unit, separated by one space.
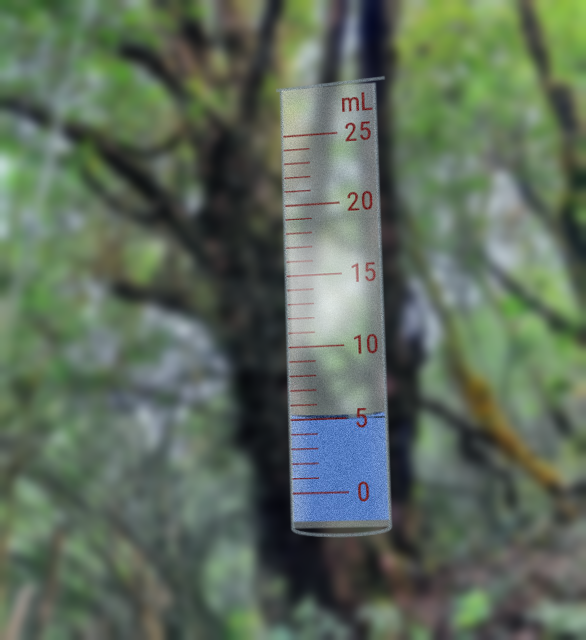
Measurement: 5 mL
